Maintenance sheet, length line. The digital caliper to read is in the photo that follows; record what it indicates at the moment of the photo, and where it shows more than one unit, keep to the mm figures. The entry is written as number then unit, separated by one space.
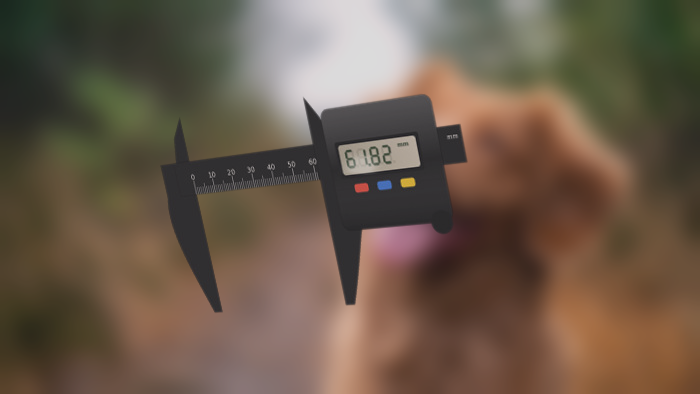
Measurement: 61.82 mm
